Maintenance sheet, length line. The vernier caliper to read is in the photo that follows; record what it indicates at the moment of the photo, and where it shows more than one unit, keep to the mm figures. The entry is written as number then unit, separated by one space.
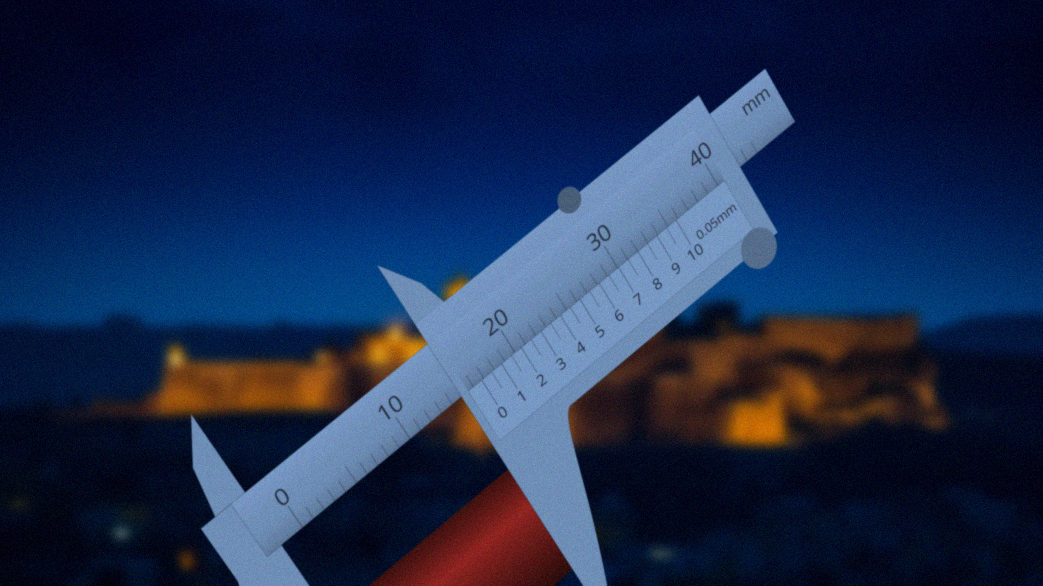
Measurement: 16.8 mm
